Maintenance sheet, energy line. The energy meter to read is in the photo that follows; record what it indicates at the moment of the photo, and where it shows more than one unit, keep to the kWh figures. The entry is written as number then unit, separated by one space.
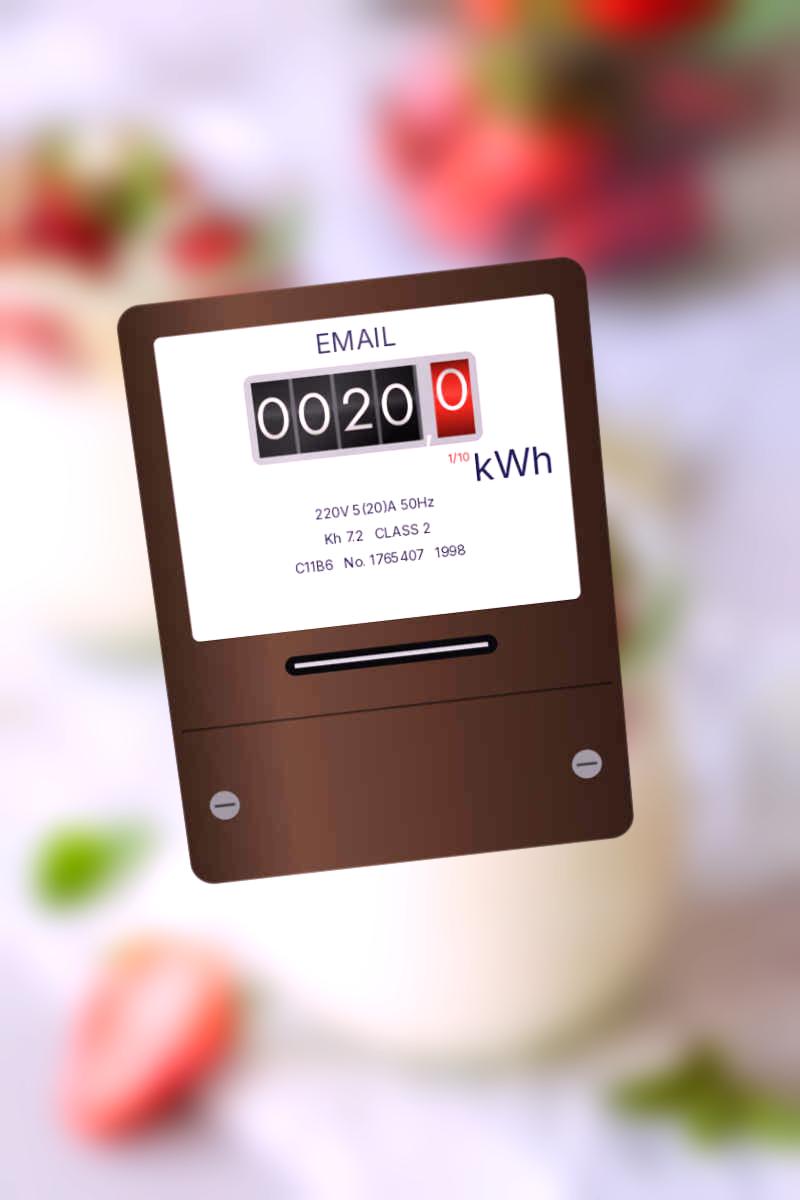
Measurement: 20.0 kWh
